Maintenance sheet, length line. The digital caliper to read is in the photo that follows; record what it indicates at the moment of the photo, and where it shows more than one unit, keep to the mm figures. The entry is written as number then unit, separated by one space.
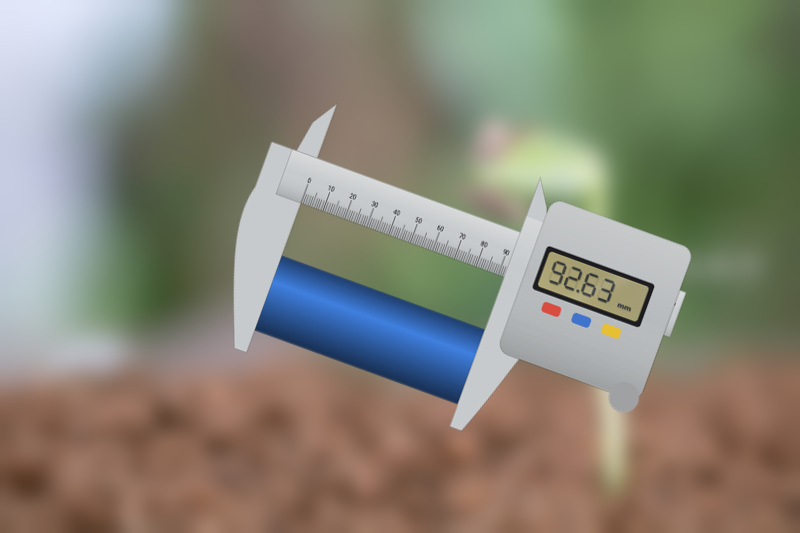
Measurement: 92.63 mm
